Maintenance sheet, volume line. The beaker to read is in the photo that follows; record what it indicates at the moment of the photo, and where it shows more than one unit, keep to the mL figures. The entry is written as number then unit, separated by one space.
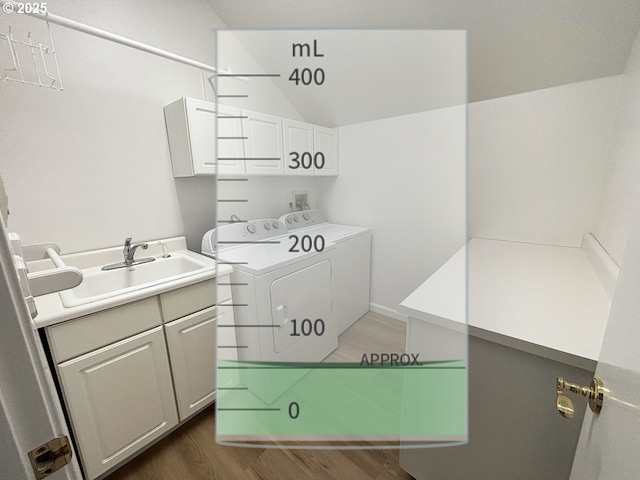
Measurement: 50 mL
